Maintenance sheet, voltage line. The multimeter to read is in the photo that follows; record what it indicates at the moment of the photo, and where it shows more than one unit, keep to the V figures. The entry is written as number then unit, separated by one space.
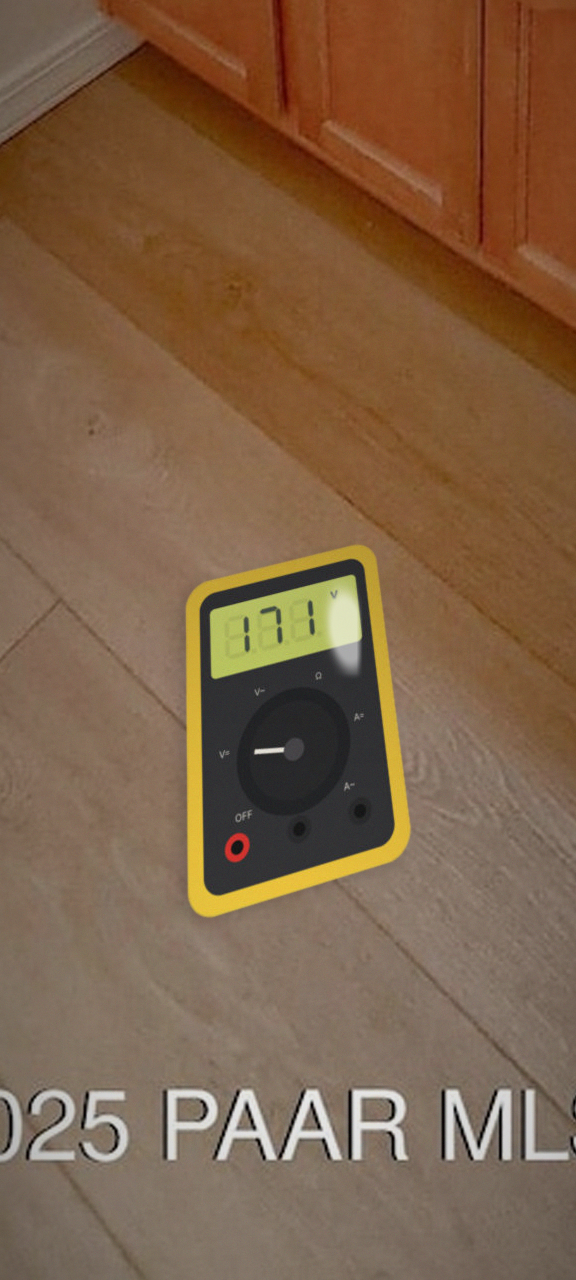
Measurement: 171 V
